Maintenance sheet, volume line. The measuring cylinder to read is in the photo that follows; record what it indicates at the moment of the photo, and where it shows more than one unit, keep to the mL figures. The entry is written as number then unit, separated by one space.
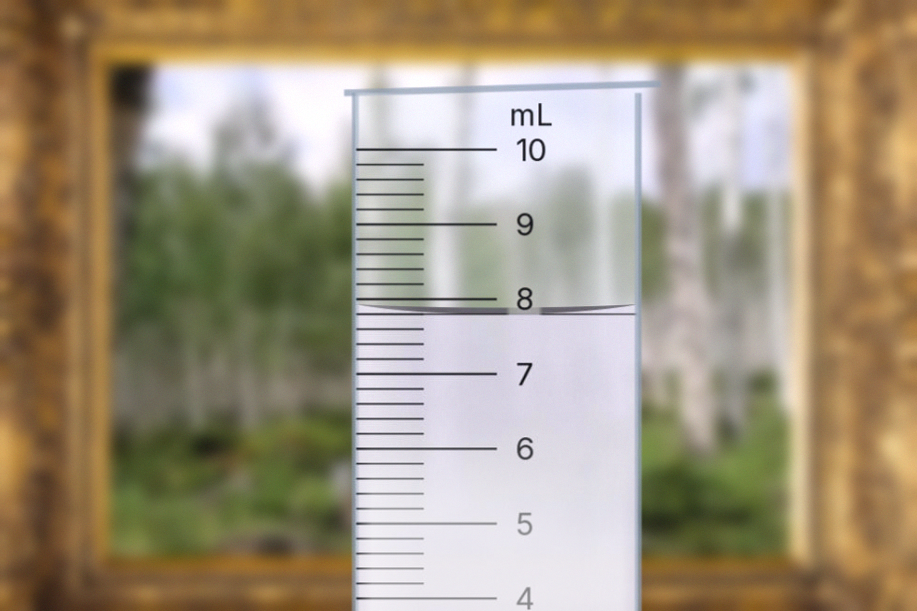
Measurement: 7.8 mL
